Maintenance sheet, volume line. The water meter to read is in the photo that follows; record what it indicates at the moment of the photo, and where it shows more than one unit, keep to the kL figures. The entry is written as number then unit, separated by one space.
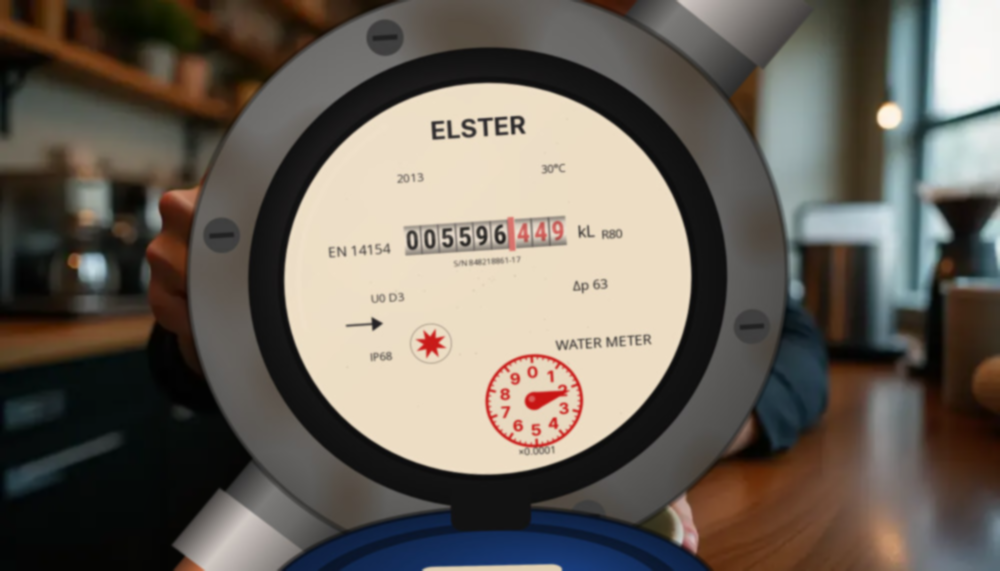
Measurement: 5596.4492 kL
